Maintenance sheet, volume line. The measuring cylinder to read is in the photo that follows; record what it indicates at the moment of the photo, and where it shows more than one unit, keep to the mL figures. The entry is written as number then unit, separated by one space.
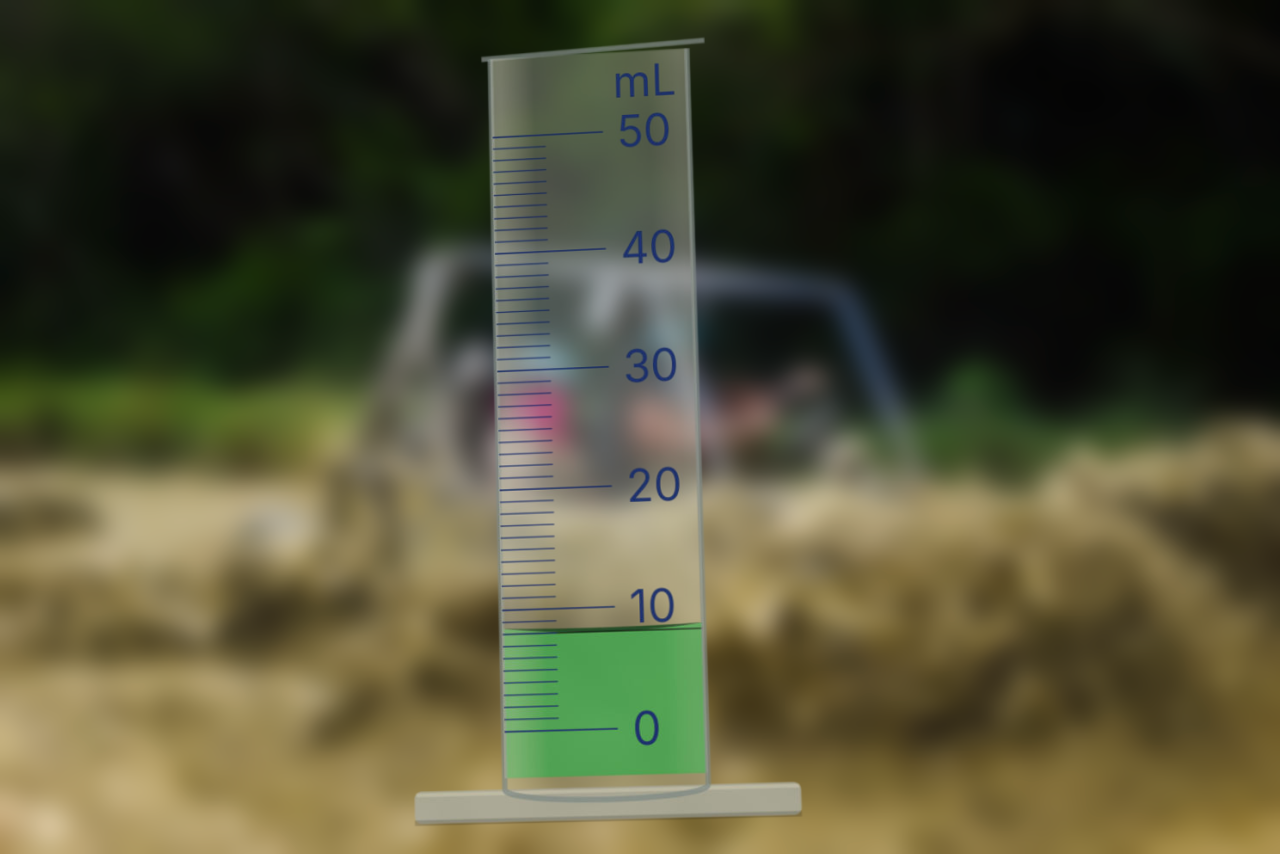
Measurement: 8 mL
